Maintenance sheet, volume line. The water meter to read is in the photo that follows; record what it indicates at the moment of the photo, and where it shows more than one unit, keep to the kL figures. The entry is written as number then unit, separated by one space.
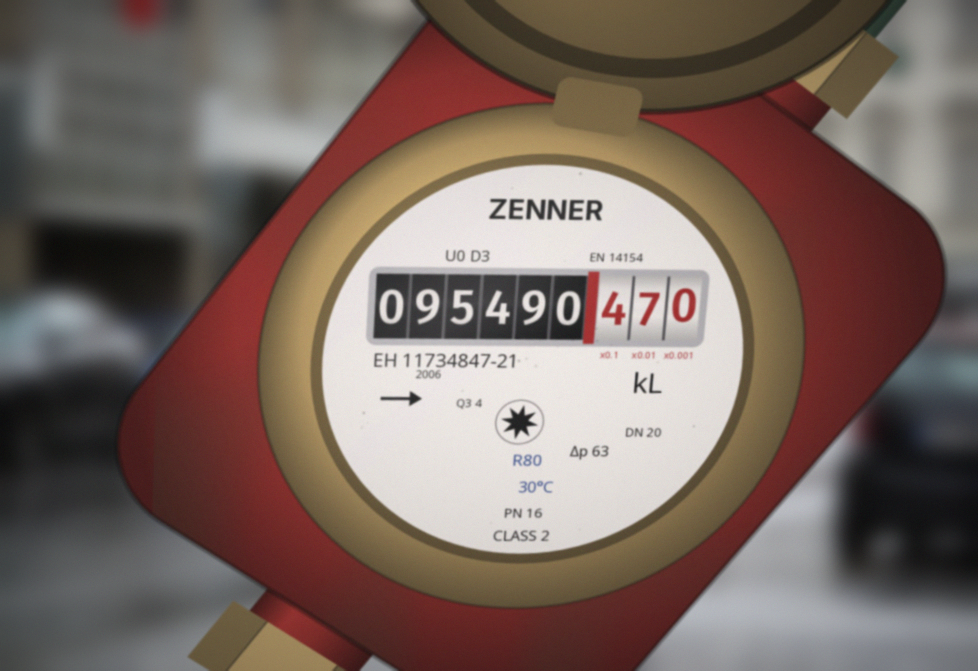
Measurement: 95490.470 kL
